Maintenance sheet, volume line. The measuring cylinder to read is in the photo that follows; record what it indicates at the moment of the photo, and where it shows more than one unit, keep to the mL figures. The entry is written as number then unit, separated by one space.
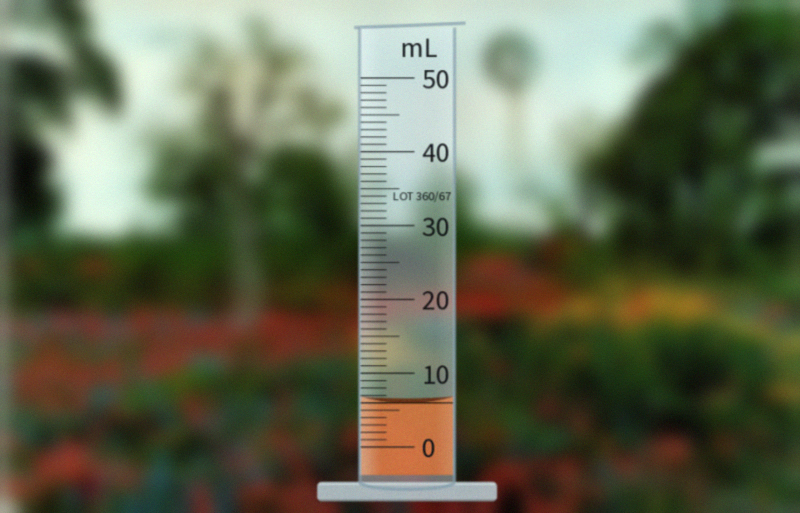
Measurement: 6 mL
